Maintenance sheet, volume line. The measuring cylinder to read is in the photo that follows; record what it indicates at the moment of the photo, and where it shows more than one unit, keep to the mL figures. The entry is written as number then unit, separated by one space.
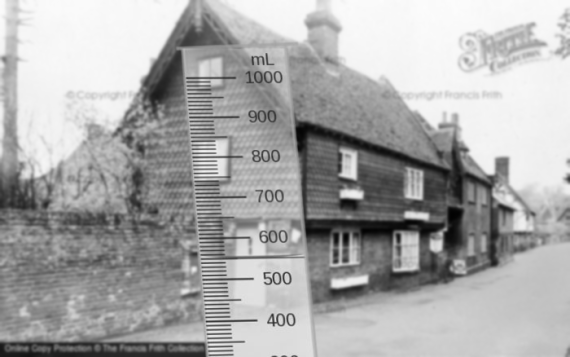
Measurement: 550 mL
